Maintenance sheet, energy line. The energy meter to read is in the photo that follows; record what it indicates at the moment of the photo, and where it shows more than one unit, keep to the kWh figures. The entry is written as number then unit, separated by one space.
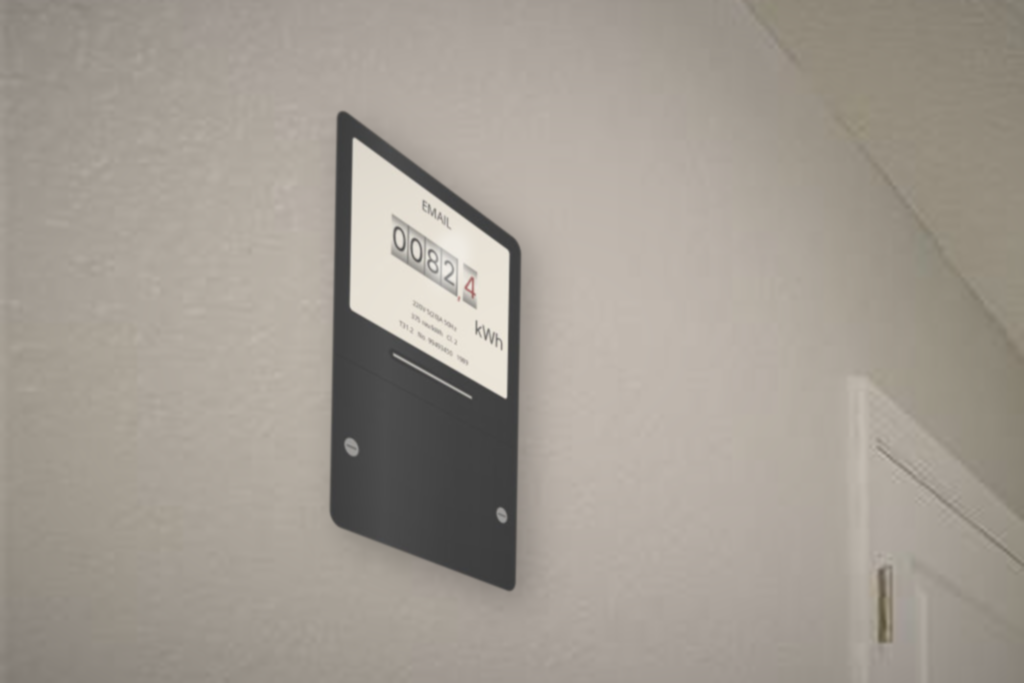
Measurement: 82.4 kWh
